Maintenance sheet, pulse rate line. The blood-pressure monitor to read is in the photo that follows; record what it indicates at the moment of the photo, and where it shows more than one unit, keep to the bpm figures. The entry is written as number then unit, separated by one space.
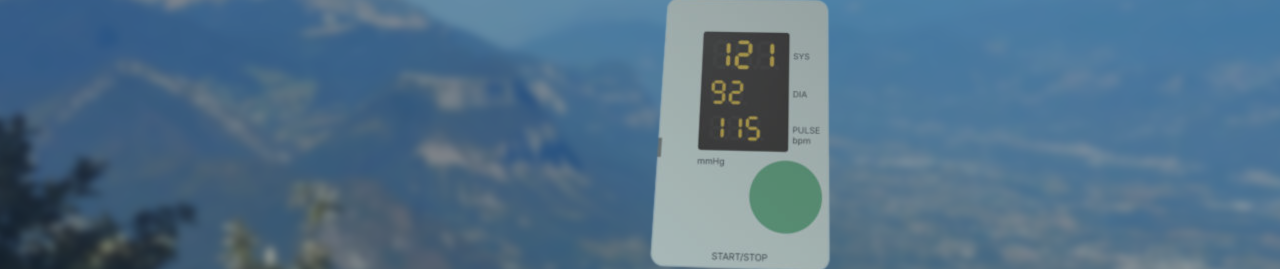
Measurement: 115 bpm
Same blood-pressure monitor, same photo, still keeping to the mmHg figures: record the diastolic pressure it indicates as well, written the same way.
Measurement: 92 mmHg
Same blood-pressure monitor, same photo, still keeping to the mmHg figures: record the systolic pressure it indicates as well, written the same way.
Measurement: 121 mmHg
